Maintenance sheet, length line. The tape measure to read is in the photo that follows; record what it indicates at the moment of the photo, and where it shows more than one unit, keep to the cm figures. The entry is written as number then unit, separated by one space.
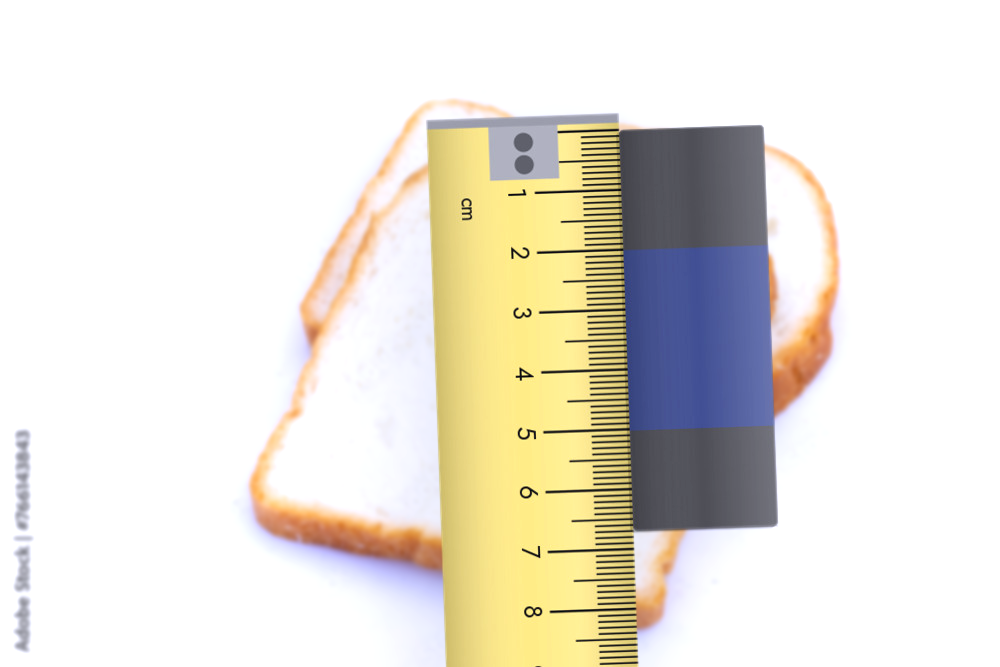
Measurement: 6.7 cm
